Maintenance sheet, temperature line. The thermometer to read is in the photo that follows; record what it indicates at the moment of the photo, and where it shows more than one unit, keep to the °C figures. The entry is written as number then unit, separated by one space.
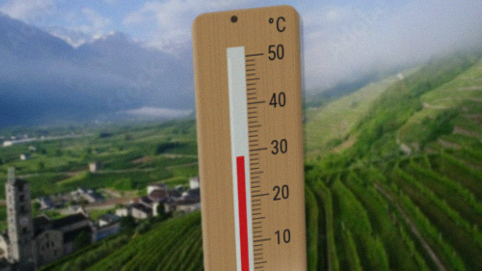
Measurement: 29 °C
